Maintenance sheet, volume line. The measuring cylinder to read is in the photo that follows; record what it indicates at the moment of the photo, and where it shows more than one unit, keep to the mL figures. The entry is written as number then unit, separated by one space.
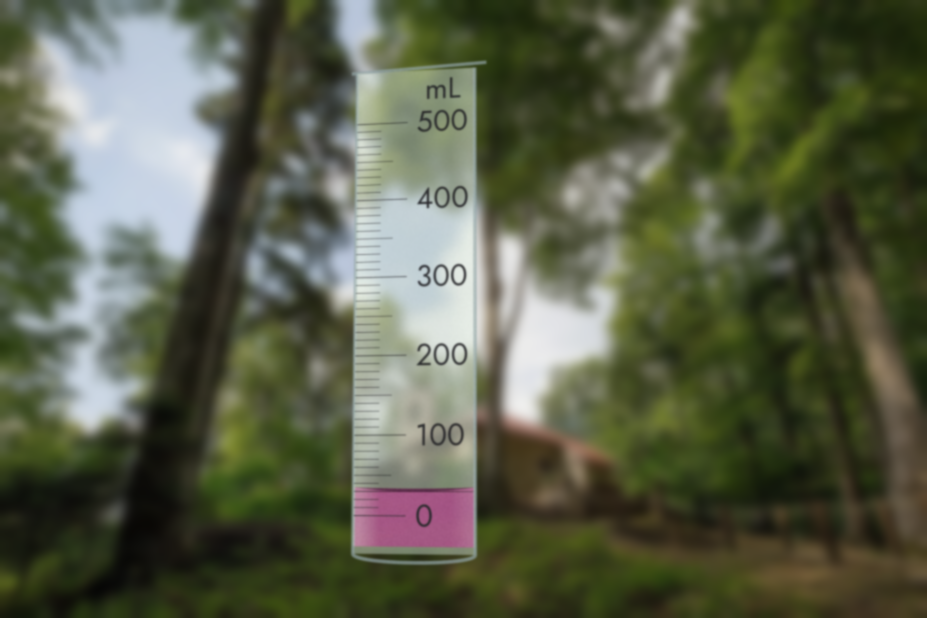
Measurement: 30 mL
